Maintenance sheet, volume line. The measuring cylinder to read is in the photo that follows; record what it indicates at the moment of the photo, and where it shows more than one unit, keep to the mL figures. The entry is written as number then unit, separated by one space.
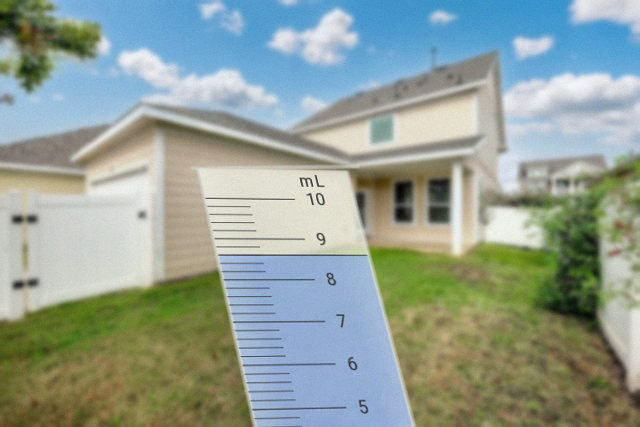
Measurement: 8.6 mL
